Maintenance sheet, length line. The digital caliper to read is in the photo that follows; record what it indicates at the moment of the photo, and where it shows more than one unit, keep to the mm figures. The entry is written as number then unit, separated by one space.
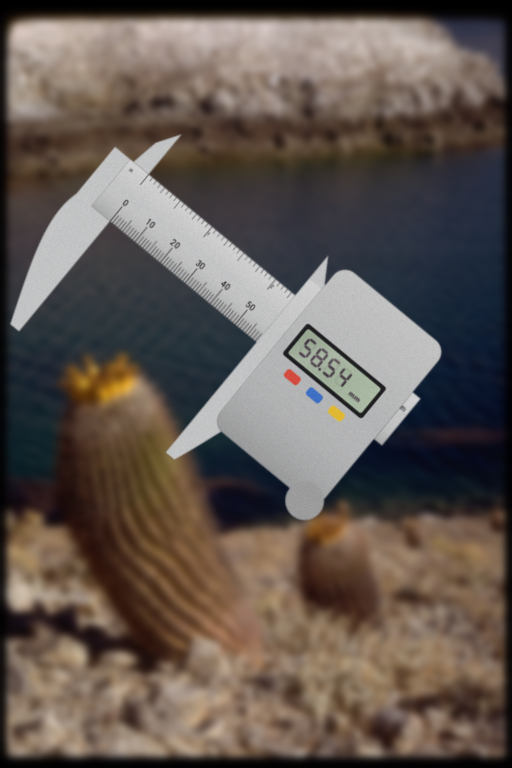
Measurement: 58.54 mm
